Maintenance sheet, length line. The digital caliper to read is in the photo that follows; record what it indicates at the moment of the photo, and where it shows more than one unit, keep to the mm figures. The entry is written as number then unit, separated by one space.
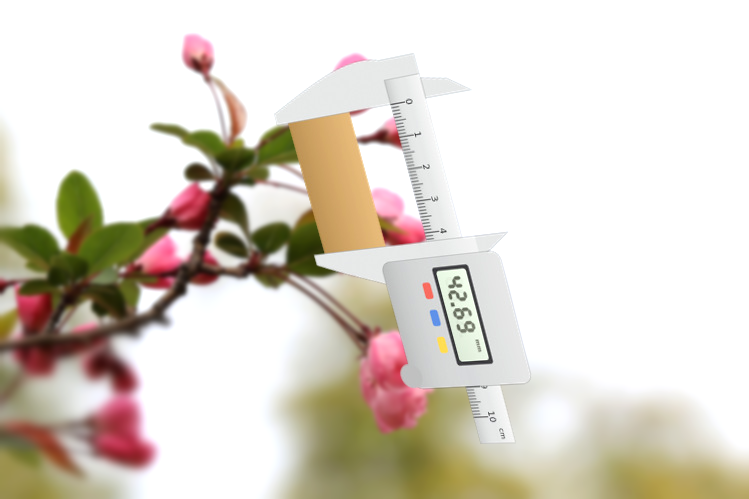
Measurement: 42.69 mm
